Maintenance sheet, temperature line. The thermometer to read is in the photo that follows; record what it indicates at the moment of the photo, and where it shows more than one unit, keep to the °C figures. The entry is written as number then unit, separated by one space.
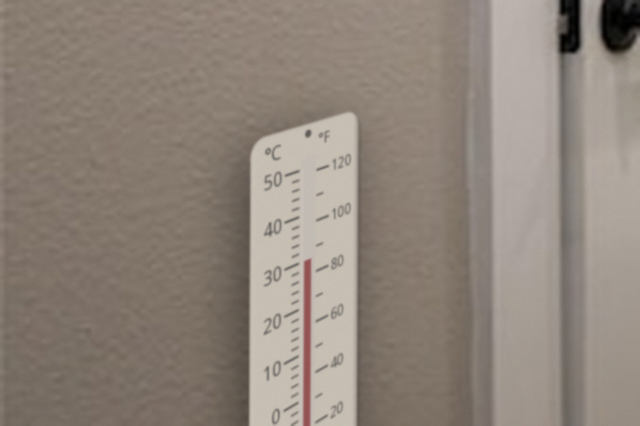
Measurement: 30 °C
